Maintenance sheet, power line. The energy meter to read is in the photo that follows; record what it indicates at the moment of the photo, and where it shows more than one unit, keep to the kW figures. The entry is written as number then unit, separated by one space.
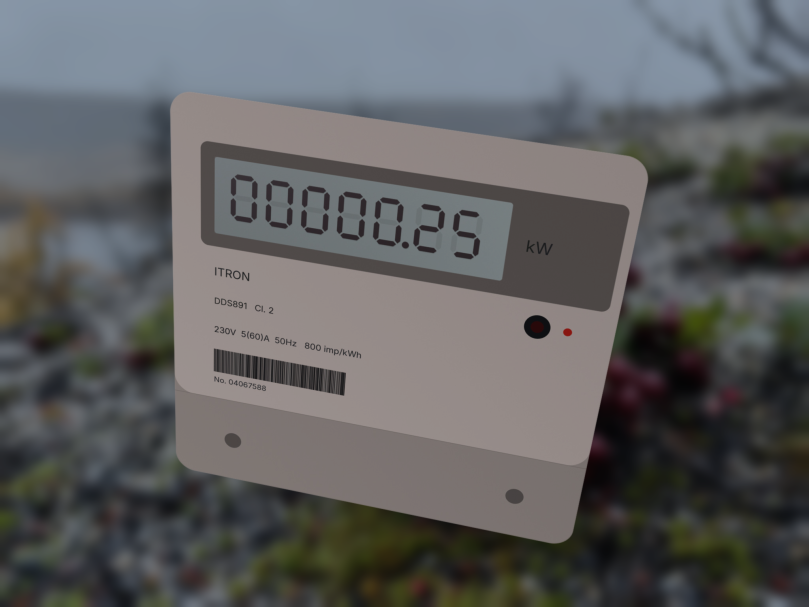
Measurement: 0.25 kW
